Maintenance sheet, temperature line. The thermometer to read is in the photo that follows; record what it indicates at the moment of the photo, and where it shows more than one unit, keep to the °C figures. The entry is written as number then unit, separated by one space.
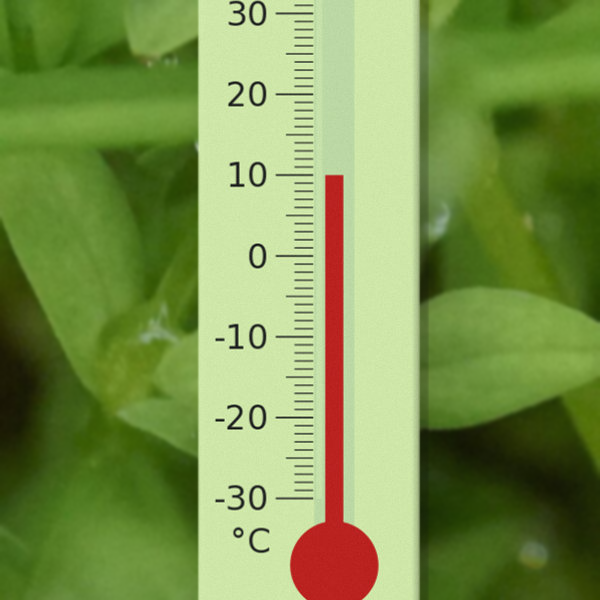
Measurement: 10 °C
